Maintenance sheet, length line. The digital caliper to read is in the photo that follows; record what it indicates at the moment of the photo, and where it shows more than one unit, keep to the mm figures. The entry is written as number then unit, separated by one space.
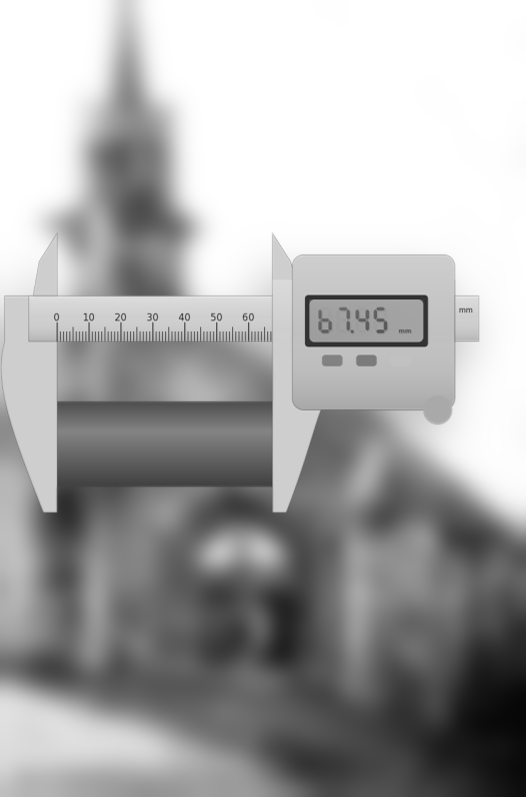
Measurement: 67.45 mm
